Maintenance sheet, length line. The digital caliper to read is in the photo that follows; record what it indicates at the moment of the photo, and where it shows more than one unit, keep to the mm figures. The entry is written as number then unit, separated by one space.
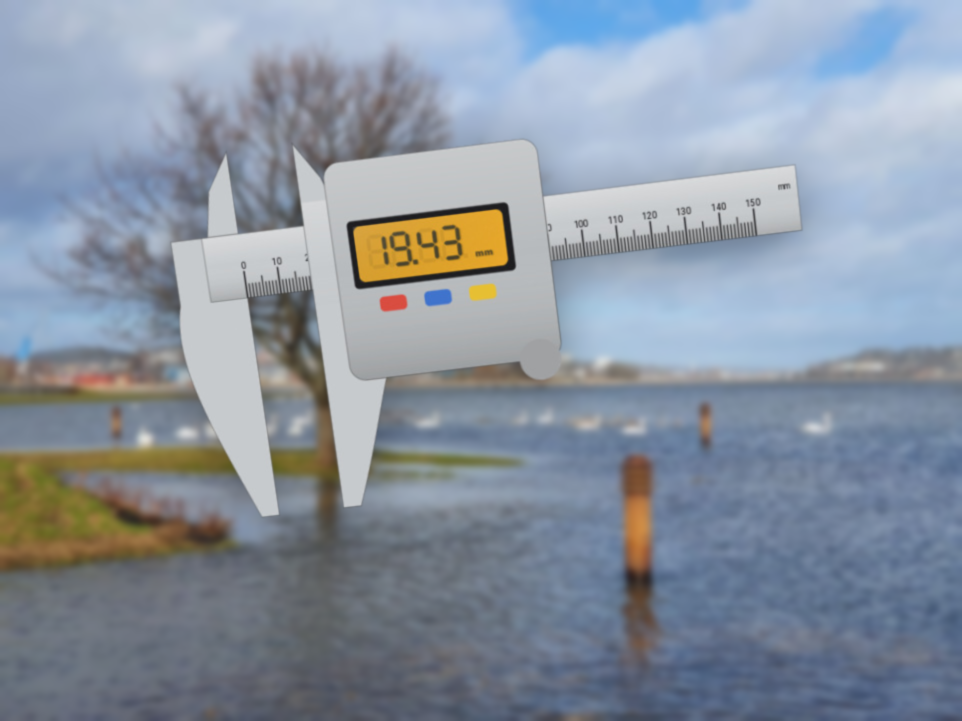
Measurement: 19.43 mm
